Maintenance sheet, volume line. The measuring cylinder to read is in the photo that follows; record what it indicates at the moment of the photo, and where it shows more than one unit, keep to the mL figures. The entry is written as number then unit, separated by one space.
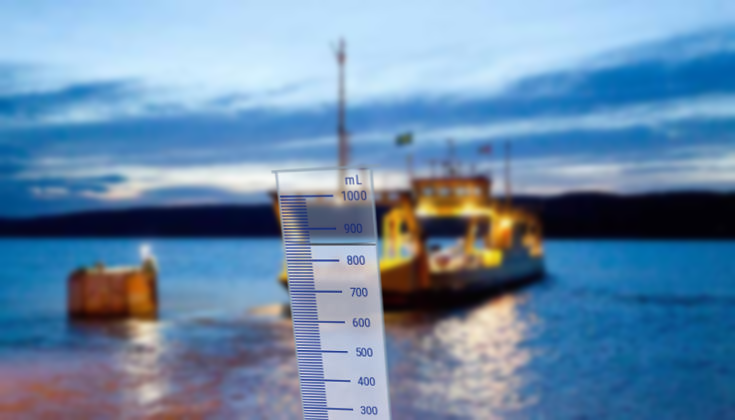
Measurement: 850 mL
